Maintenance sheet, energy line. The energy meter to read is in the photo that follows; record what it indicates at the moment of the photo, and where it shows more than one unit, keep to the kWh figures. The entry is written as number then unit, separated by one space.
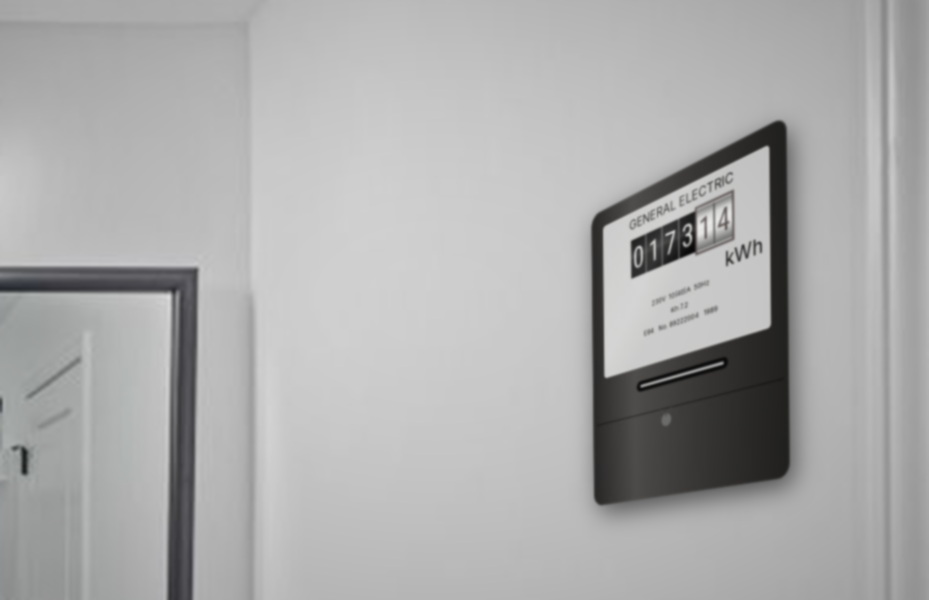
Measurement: 173.14 kWh
